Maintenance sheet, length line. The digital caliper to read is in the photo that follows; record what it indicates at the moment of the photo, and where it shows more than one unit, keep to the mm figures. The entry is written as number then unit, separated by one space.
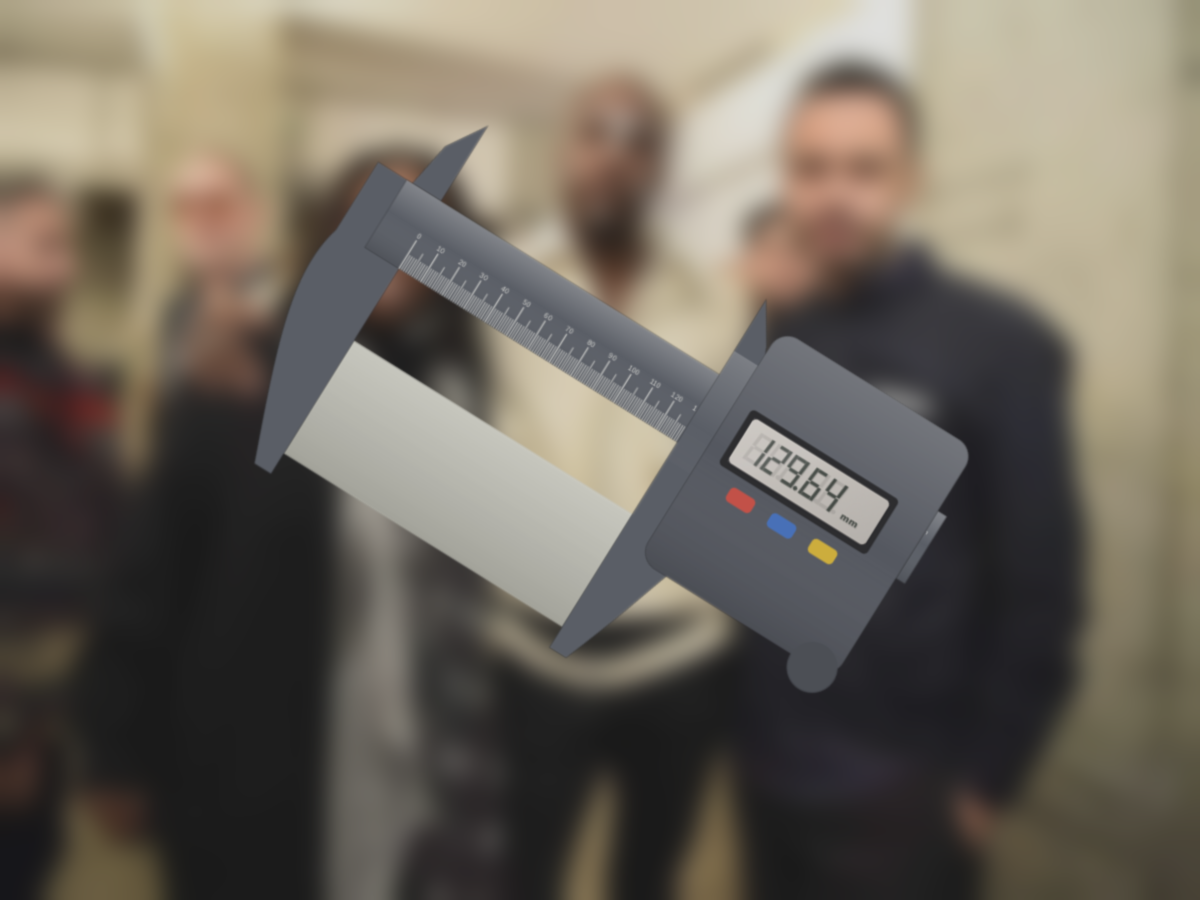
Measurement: 129.64 mm
